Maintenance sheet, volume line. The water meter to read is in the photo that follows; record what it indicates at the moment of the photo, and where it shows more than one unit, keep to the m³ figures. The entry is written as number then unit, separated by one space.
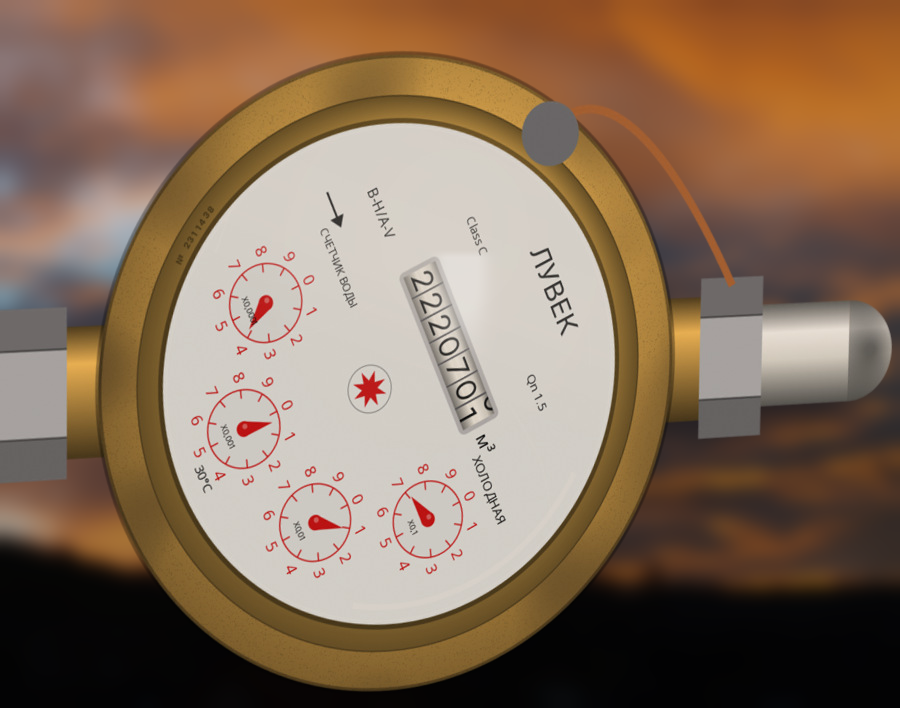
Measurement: 2220700.7104 m³
